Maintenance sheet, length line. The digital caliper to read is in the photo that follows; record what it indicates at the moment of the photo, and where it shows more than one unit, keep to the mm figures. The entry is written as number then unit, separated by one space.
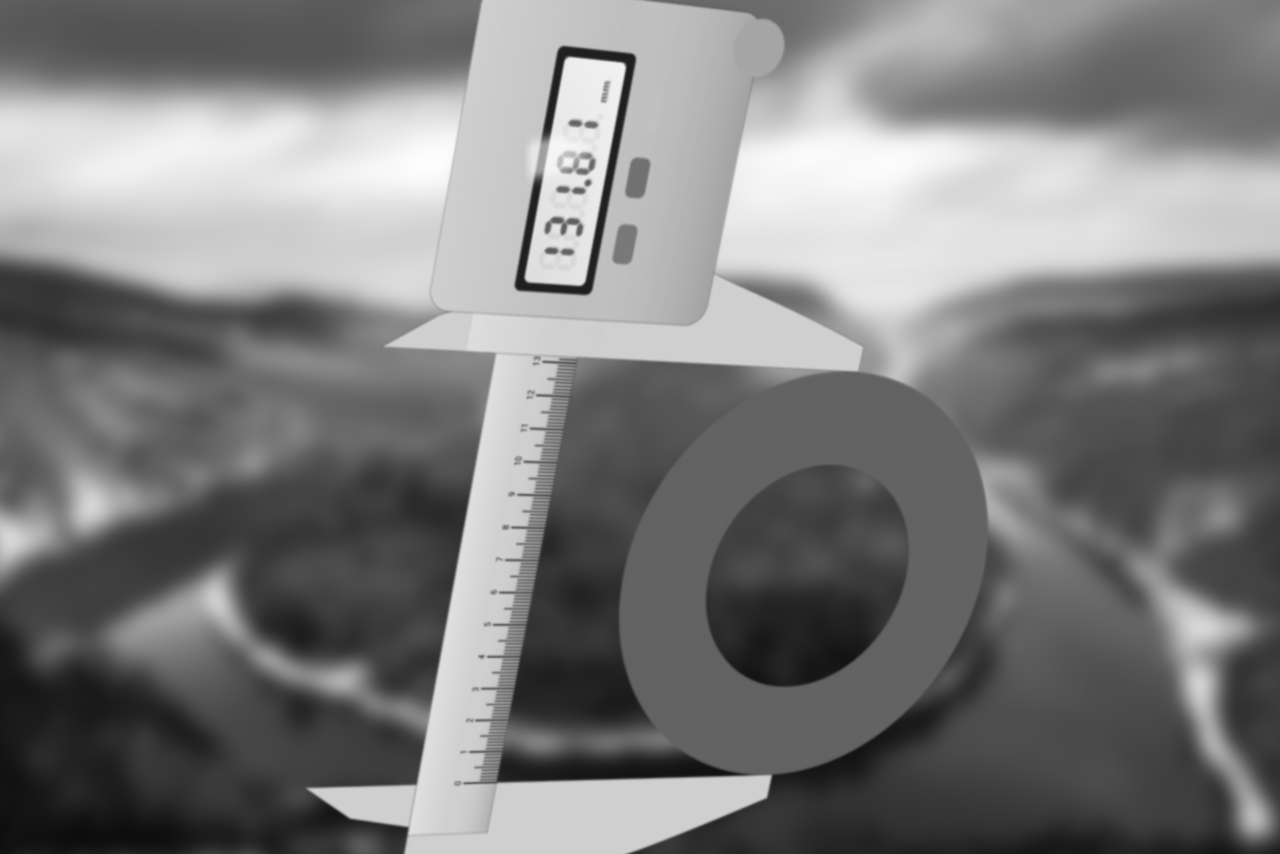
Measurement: 131.81 mm
